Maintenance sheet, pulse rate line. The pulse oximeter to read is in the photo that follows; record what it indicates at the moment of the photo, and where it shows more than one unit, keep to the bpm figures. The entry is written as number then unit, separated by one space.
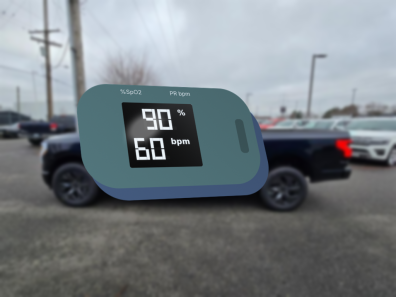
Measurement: 60 bpm
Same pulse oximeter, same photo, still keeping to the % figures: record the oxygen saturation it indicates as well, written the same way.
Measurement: 90 %
